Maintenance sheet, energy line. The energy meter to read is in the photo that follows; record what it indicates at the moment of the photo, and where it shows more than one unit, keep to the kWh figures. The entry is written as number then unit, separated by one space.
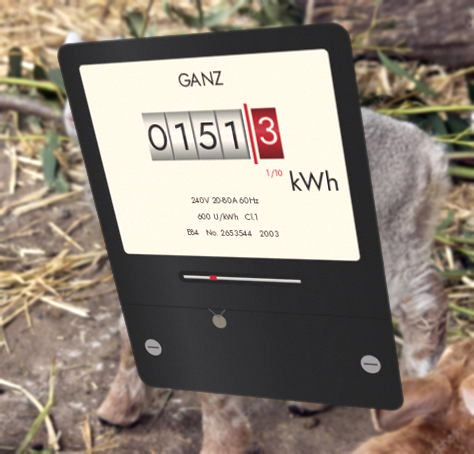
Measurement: 151.3 kWh
